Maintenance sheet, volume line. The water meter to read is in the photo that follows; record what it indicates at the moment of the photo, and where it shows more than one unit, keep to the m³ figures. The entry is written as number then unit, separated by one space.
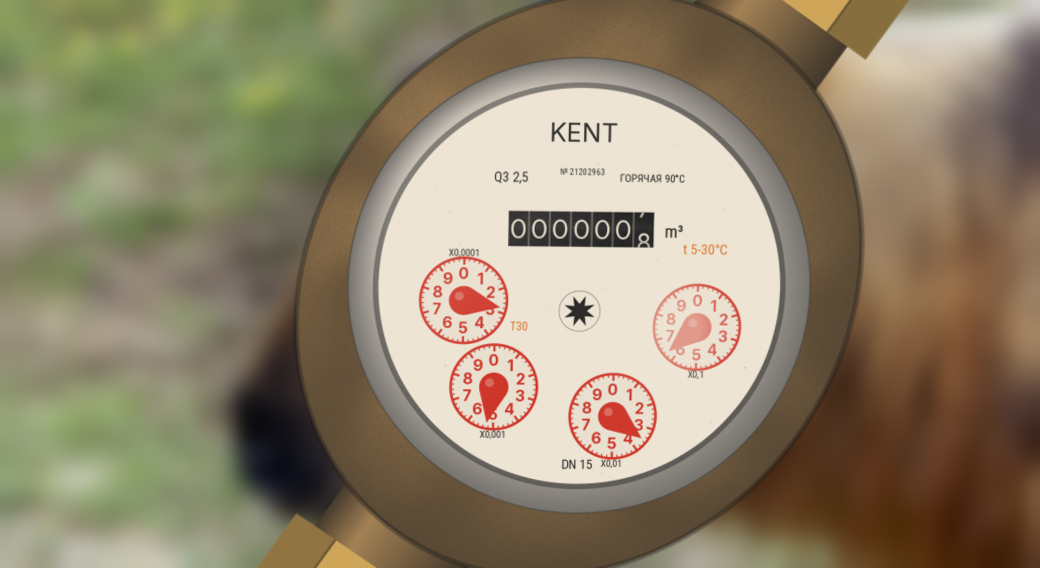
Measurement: 7.6352 m³
